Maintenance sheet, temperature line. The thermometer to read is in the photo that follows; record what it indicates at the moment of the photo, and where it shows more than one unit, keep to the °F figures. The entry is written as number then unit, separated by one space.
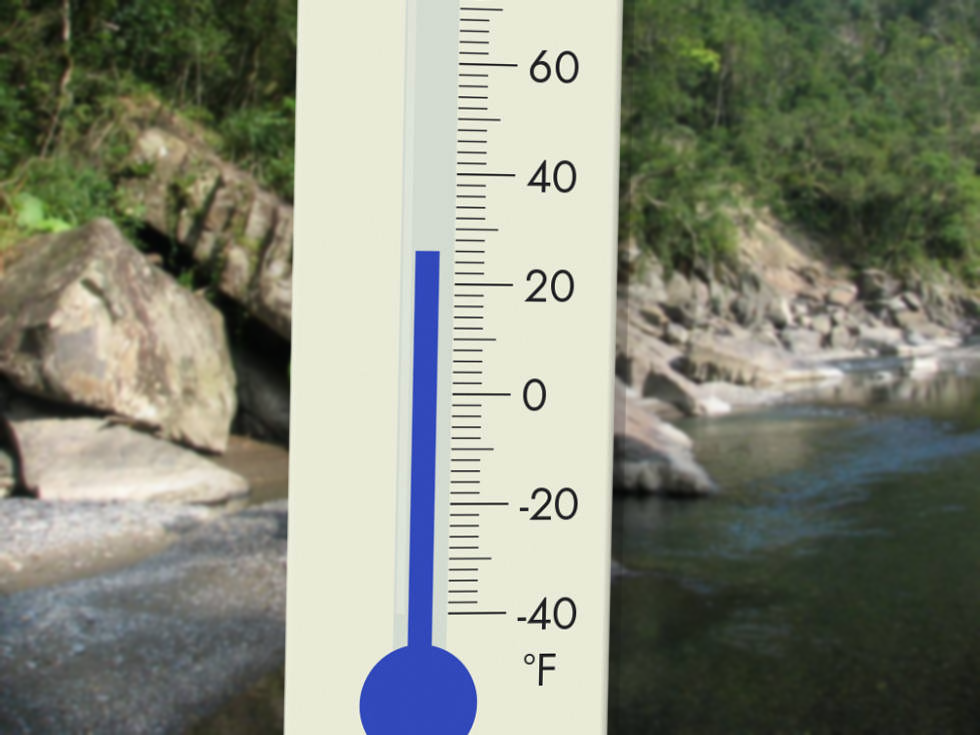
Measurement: 26 °F
